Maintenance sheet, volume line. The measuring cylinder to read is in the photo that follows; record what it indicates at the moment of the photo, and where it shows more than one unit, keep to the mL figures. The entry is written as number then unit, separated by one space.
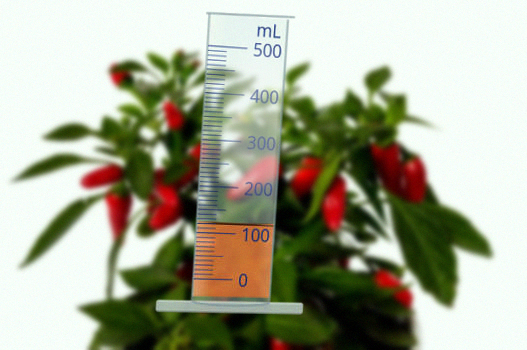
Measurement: 120 mL
